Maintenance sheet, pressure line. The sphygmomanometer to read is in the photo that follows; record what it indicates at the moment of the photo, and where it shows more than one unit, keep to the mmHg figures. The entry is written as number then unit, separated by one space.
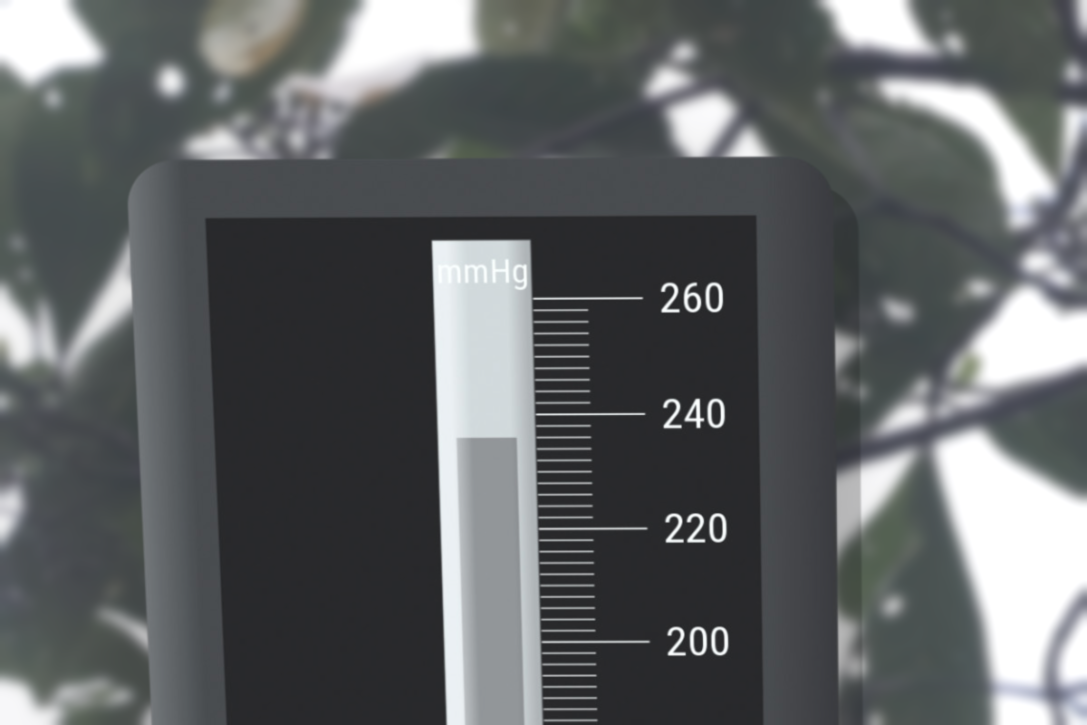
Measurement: 236 mmHg
